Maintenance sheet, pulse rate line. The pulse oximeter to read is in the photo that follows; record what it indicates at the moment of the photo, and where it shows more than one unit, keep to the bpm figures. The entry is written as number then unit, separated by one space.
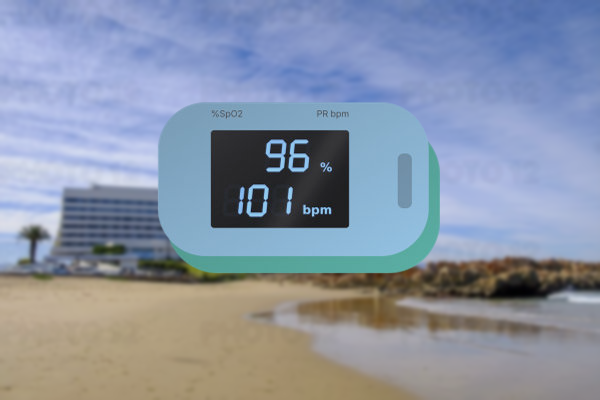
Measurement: 101 bpm
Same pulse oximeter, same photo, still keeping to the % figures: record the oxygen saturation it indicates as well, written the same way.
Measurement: 96 %
